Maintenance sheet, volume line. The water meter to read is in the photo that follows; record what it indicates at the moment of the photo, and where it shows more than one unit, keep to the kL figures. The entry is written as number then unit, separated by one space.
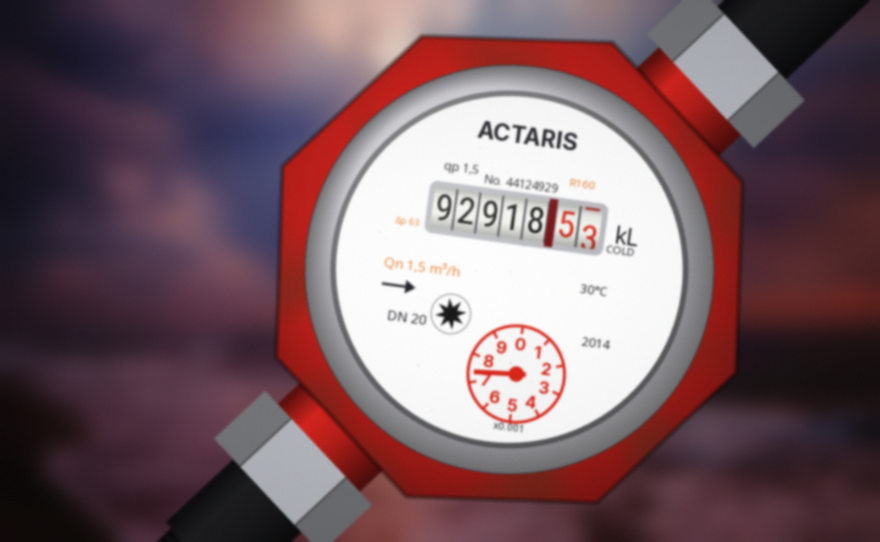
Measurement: 92918.527 kL
